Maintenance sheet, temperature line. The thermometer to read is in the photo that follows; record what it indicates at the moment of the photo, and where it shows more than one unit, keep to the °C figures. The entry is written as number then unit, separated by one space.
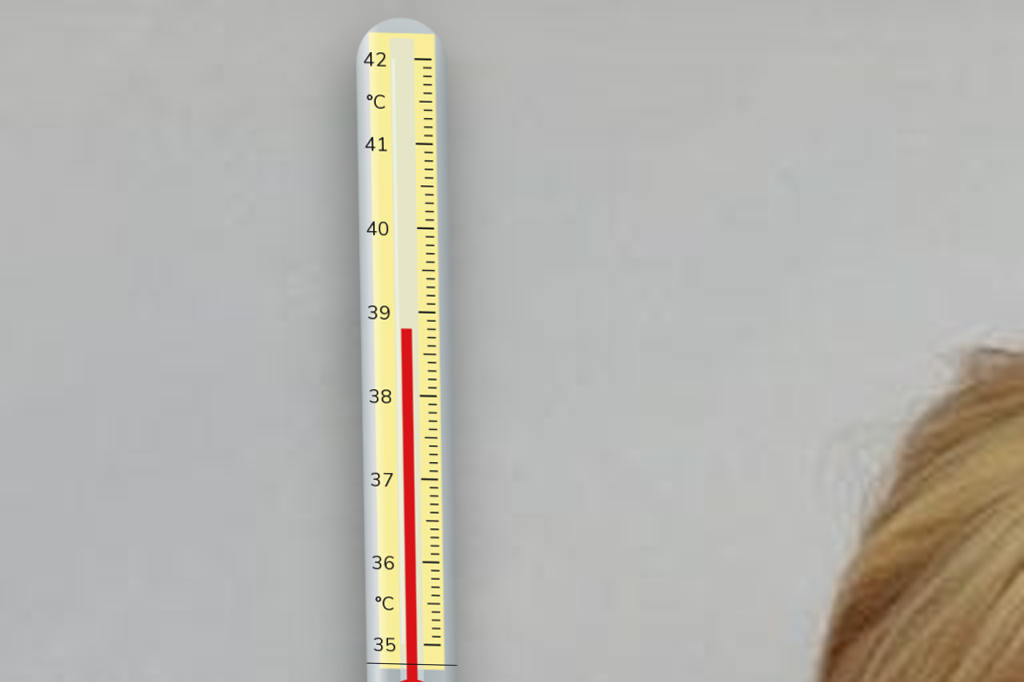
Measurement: 38.8 °C
